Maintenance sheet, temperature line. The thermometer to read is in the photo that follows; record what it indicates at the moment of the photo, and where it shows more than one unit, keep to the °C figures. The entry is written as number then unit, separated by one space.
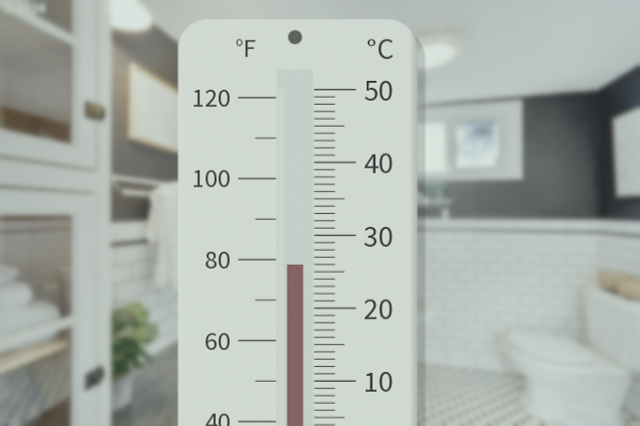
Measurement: 26 °C
